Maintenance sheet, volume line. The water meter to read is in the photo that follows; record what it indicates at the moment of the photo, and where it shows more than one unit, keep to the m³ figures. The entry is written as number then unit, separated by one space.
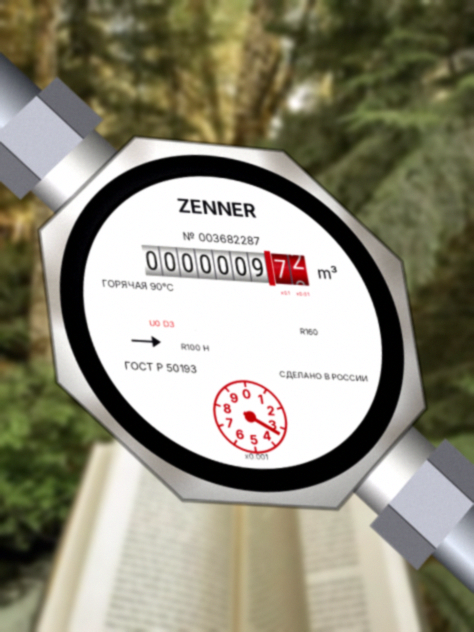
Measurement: 9.723 m³
